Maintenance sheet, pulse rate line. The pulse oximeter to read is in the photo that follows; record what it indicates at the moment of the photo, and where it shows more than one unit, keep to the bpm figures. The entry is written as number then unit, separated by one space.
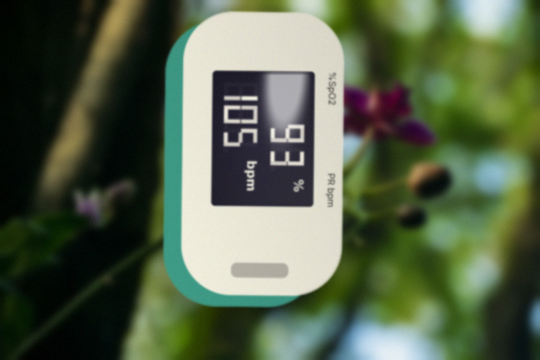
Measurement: 105 bpm
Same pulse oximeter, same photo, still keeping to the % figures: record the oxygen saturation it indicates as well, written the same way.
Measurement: 93 %
